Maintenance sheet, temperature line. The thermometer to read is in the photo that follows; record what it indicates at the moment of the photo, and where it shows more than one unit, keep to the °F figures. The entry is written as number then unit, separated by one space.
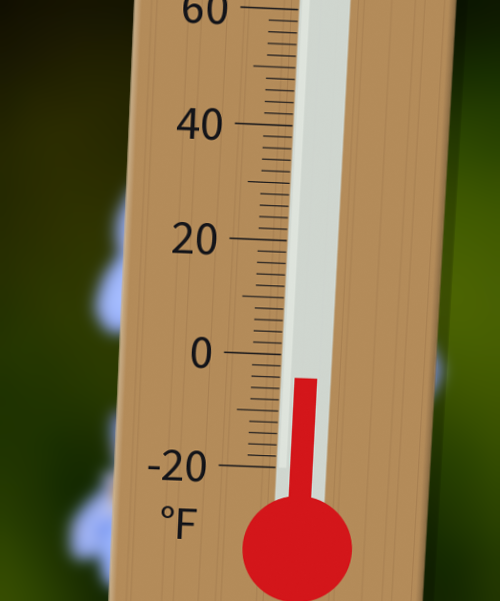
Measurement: -4 °F
